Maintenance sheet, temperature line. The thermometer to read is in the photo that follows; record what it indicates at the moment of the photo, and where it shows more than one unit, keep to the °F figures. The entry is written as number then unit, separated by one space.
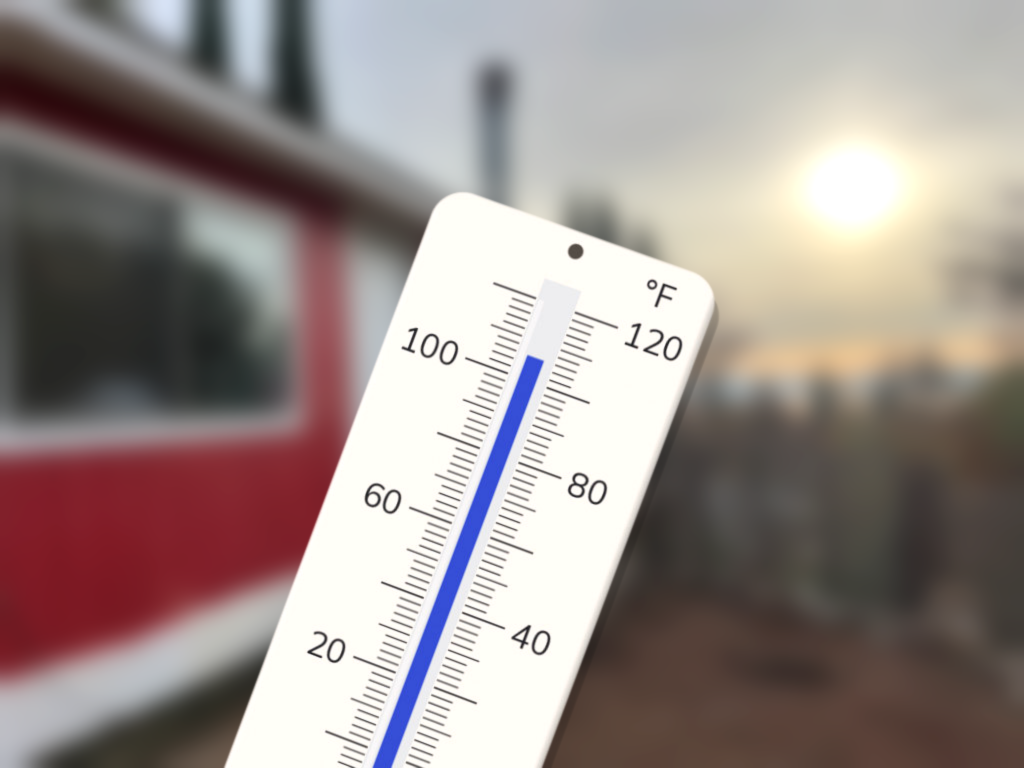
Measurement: 106 °F
